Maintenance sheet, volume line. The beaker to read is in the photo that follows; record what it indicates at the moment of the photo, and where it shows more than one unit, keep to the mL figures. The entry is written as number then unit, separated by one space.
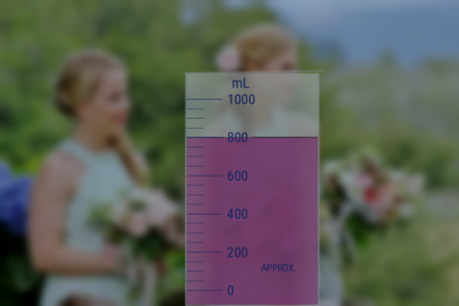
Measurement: 800 mL
